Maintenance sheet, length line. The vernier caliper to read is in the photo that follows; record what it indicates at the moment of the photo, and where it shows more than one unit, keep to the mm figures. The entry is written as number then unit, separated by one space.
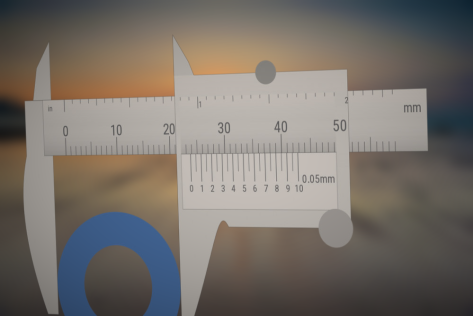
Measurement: 23.8 mm
